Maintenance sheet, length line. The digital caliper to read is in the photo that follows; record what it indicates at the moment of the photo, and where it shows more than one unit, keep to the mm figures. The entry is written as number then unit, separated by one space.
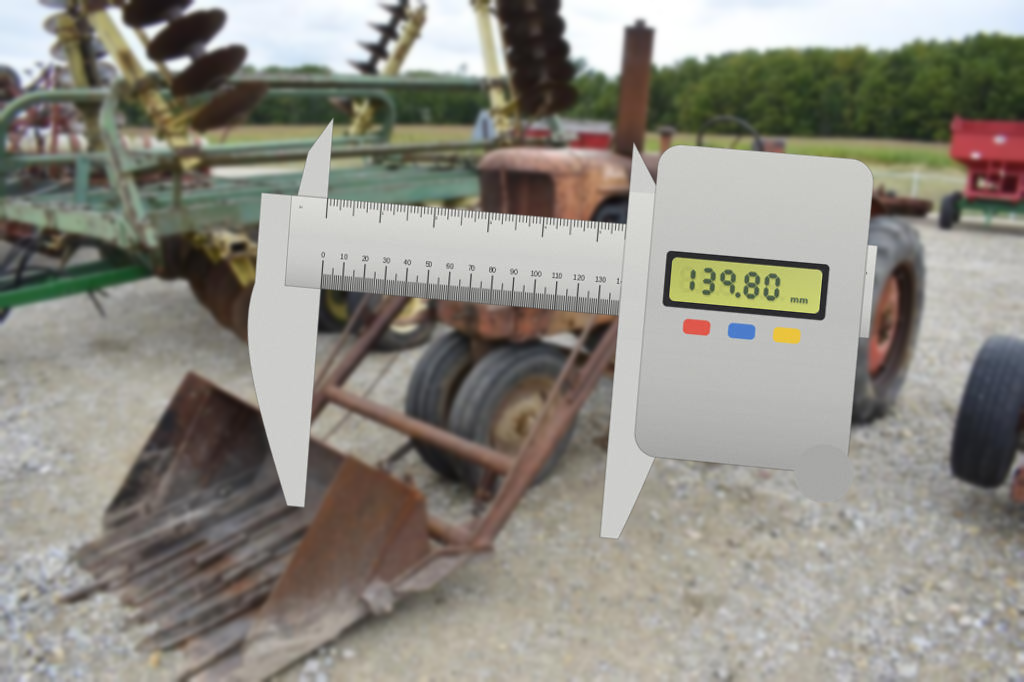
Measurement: 139.80 mm
